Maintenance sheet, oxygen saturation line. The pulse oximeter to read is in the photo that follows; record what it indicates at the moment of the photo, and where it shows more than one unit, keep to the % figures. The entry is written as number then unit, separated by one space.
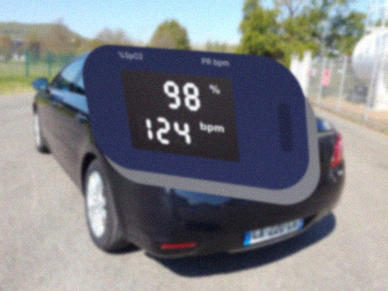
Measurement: 98 %
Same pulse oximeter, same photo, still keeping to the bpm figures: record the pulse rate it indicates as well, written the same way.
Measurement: 124 bpm
